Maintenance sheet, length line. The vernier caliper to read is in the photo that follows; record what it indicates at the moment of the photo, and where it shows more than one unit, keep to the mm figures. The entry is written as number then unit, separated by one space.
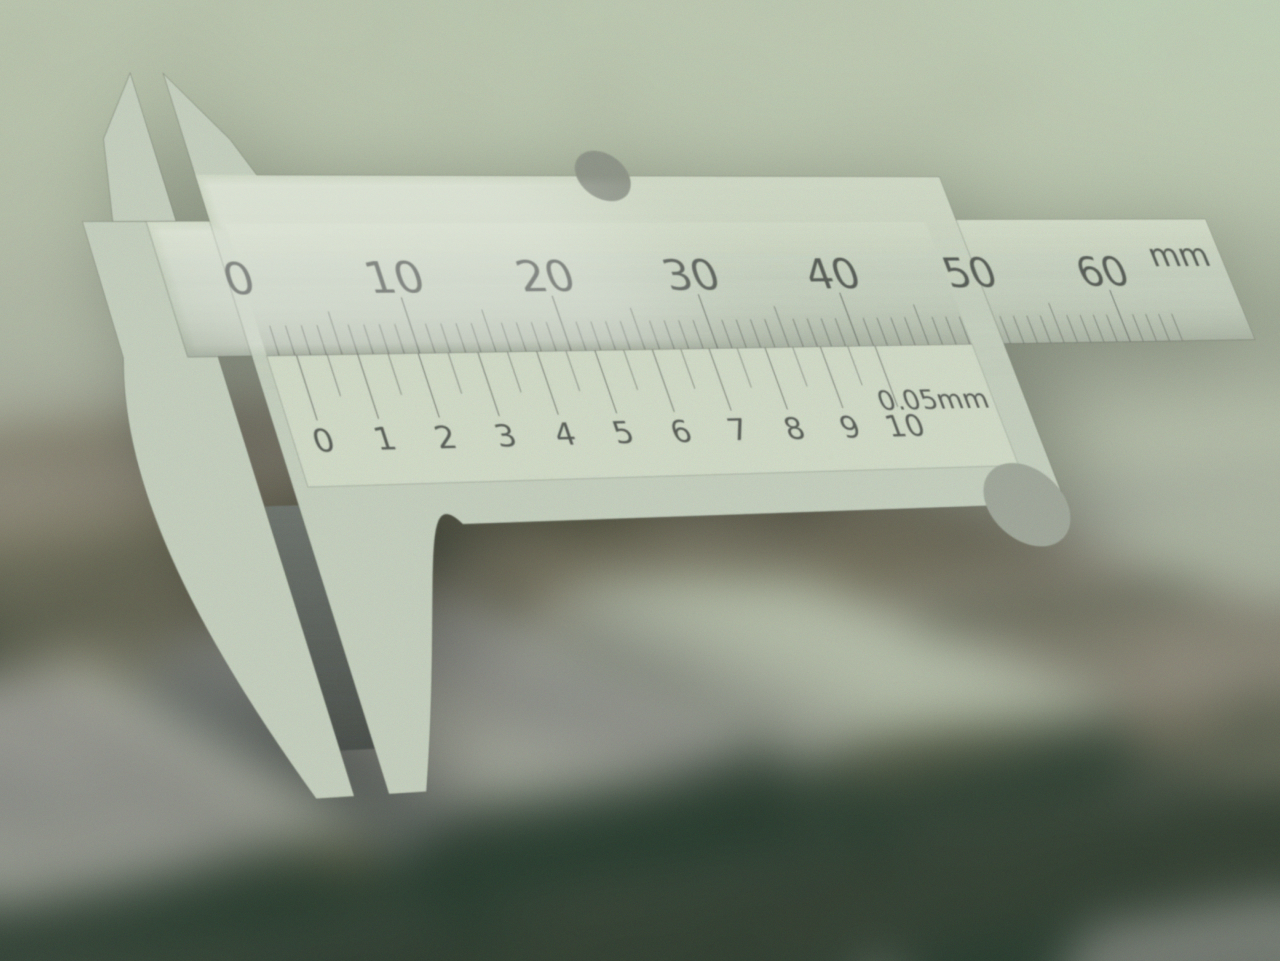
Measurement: 2.1 mm
